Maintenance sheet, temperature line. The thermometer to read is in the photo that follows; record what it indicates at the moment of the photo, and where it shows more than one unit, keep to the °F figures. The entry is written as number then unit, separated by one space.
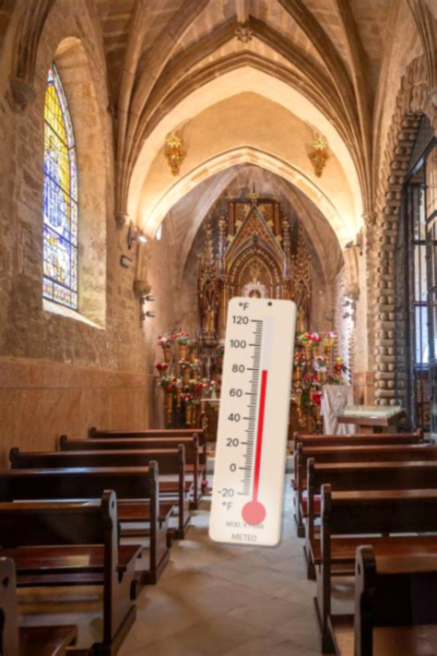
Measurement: 80 °F
